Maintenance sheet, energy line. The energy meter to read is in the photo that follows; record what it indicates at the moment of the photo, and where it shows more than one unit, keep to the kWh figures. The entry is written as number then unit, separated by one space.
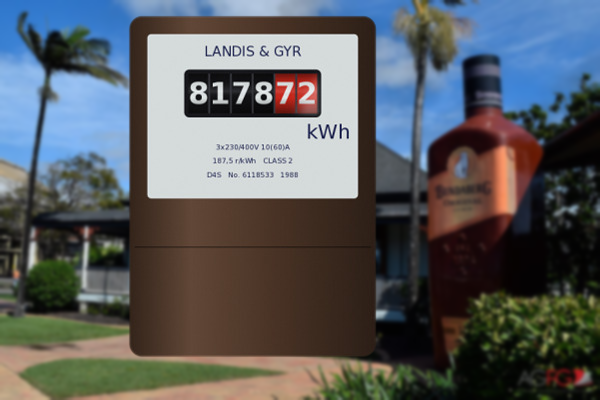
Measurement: 8178.72 kWh
